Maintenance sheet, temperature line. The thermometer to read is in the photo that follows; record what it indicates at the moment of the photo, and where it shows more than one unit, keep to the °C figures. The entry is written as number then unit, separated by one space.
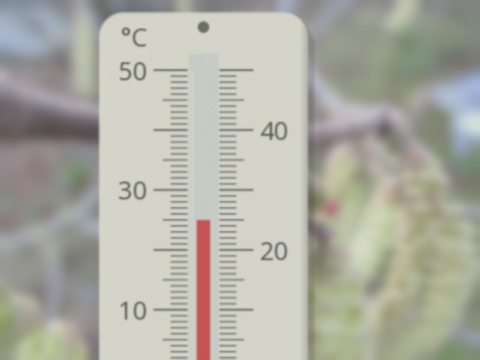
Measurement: 25 °C
